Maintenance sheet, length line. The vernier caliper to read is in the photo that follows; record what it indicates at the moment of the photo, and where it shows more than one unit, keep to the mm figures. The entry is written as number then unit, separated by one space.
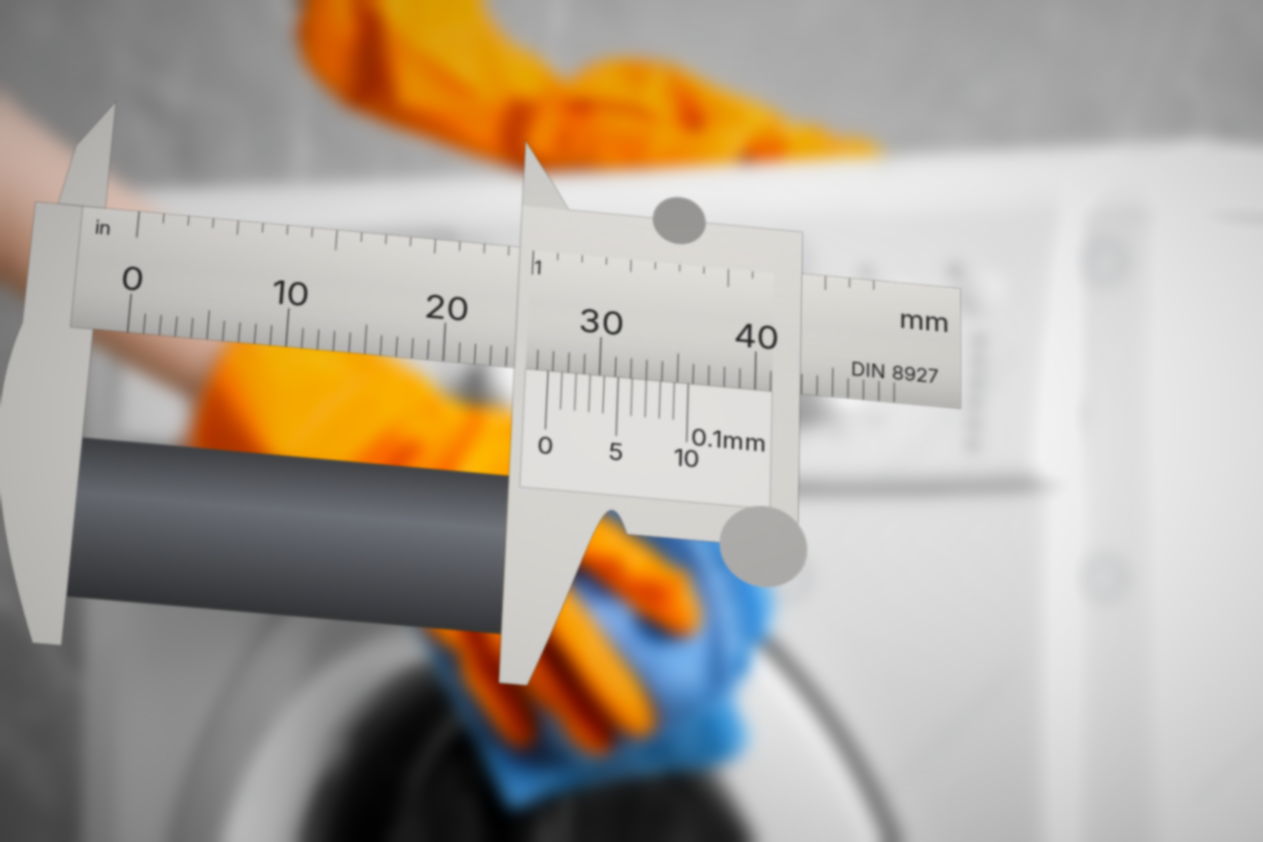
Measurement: 26.7 mm
